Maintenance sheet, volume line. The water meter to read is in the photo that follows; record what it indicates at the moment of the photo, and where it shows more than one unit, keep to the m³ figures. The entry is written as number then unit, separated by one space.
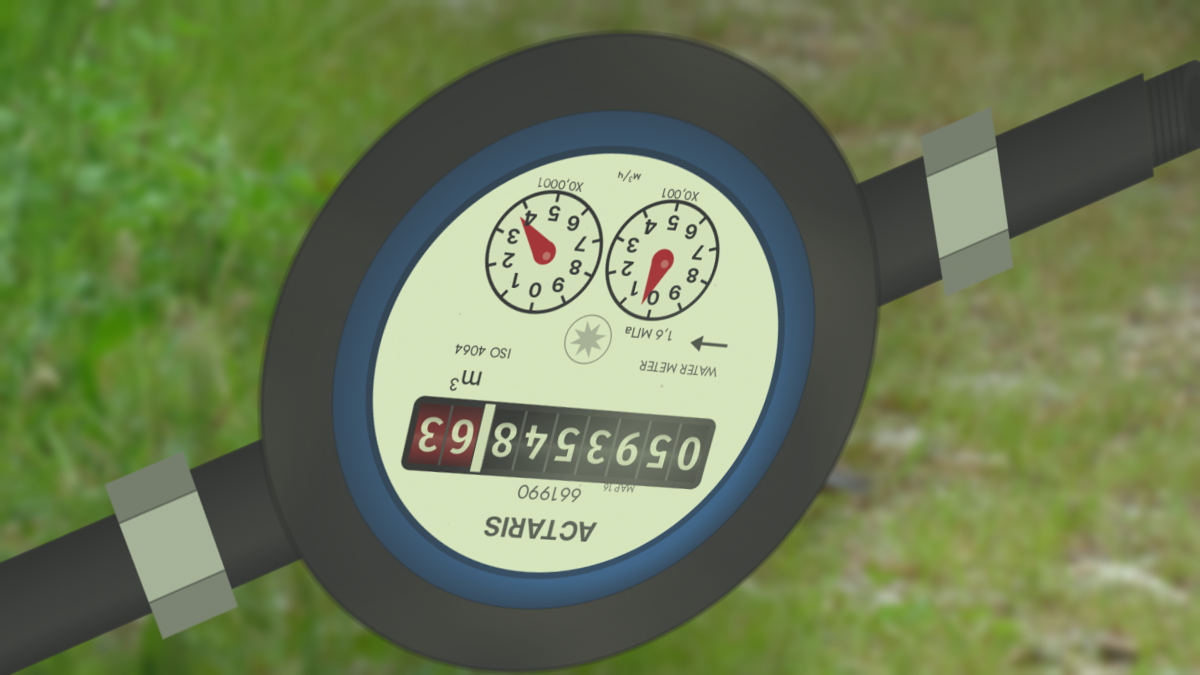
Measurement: 593548.6303 m³
